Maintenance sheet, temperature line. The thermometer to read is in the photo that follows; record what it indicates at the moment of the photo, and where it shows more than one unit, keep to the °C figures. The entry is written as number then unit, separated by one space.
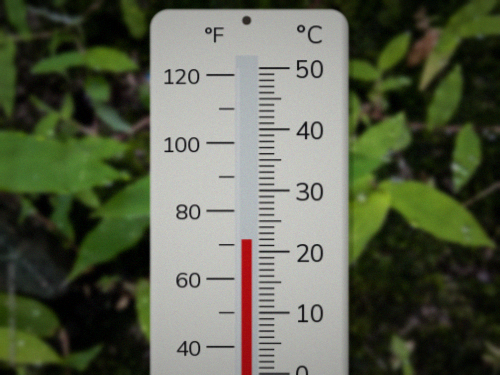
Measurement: 22 °C
